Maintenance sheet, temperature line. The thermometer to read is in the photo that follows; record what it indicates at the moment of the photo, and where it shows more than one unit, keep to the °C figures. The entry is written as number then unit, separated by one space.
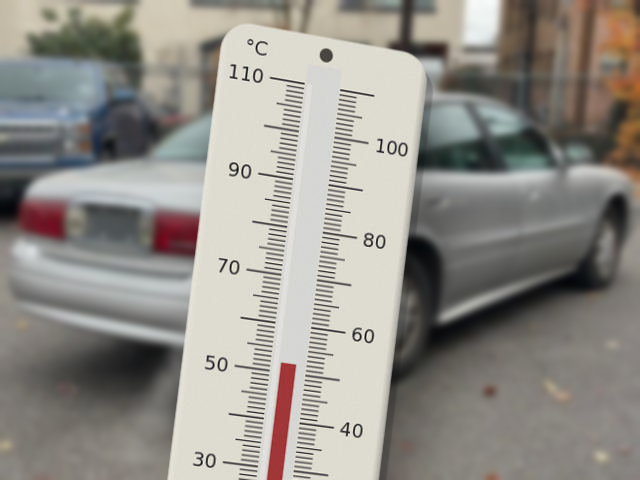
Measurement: 52 °C
